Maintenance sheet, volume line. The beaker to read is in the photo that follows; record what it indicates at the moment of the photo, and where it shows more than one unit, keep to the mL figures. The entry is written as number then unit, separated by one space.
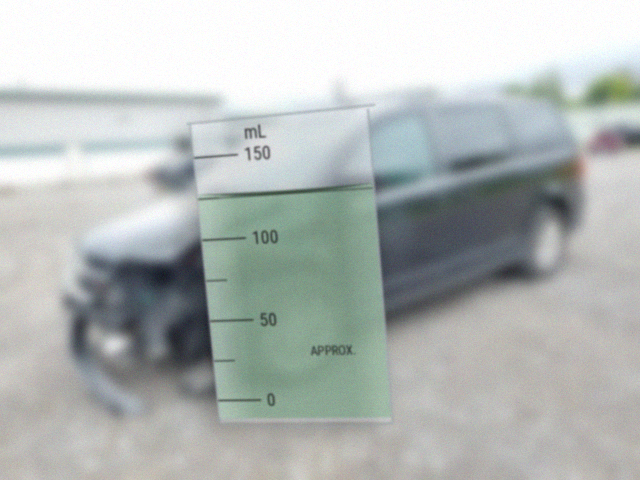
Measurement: 125 mL
